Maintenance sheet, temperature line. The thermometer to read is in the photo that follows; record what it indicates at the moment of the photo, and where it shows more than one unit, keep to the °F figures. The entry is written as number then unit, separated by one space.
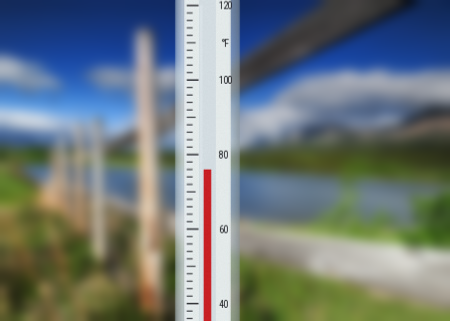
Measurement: 76 °F
